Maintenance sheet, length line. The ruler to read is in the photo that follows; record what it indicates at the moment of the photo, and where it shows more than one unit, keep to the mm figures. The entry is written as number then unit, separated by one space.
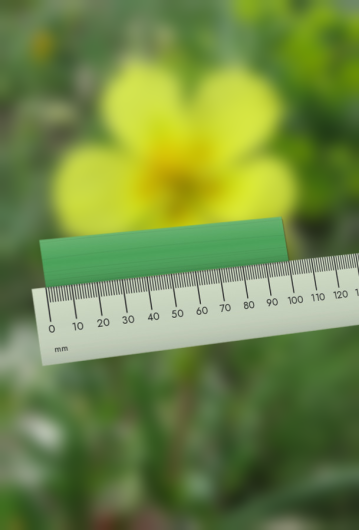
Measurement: 100 mm
